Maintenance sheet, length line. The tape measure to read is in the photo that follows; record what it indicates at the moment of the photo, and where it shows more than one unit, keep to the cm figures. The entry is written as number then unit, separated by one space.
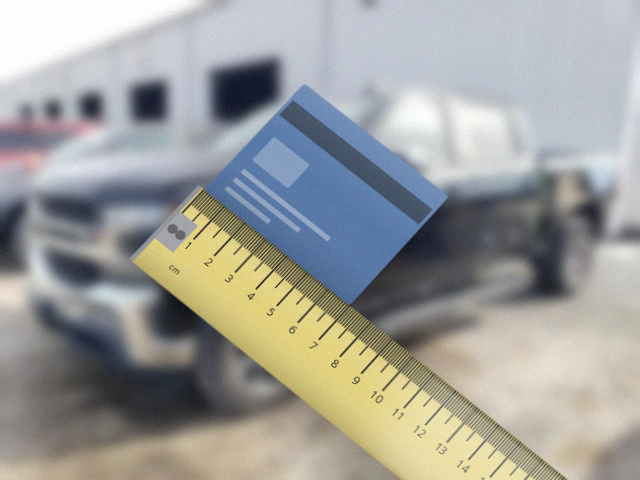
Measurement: 7 cm
